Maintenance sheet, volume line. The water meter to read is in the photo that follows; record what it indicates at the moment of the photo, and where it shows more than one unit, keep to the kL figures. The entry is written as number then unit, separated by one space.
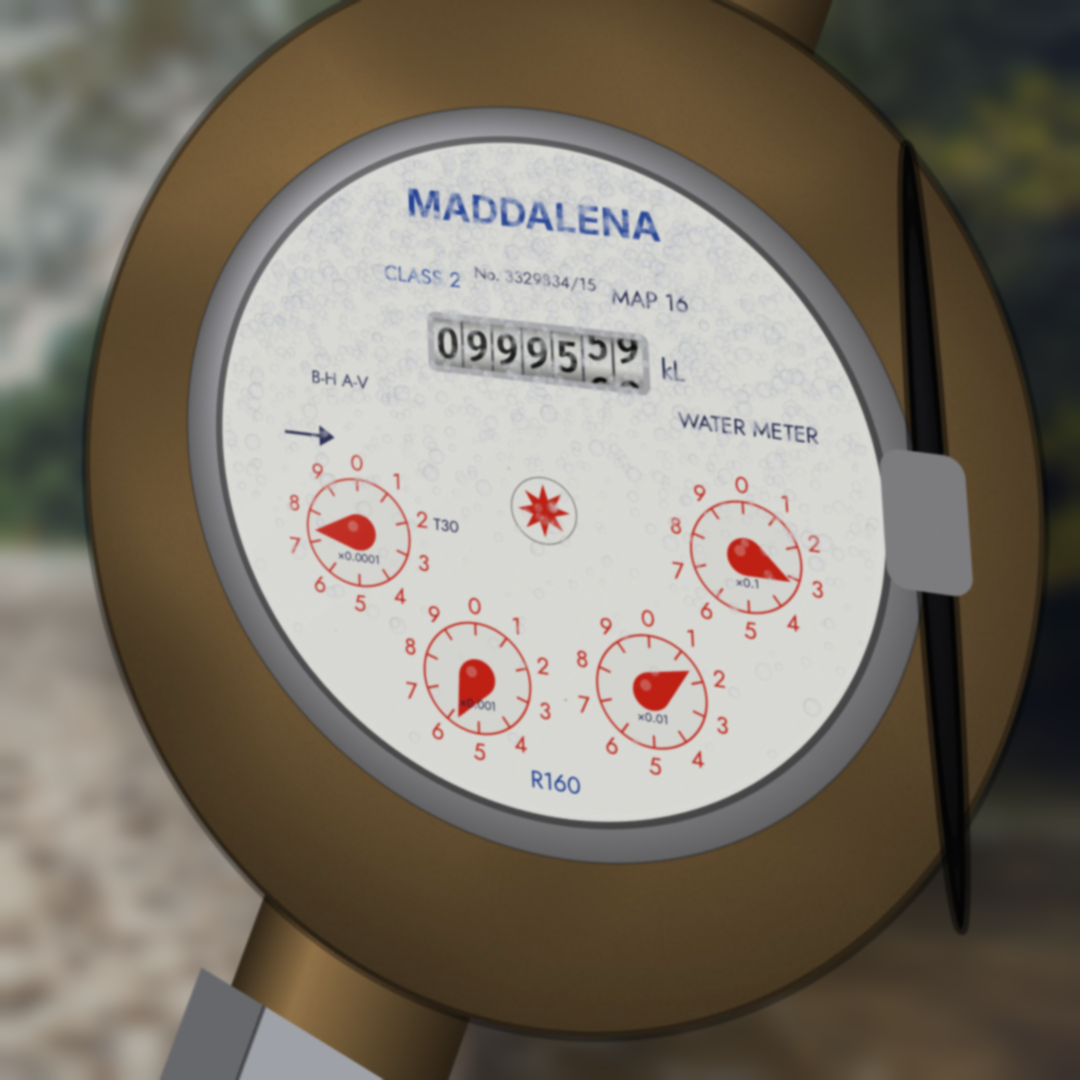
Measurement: 999559.3157 kL
